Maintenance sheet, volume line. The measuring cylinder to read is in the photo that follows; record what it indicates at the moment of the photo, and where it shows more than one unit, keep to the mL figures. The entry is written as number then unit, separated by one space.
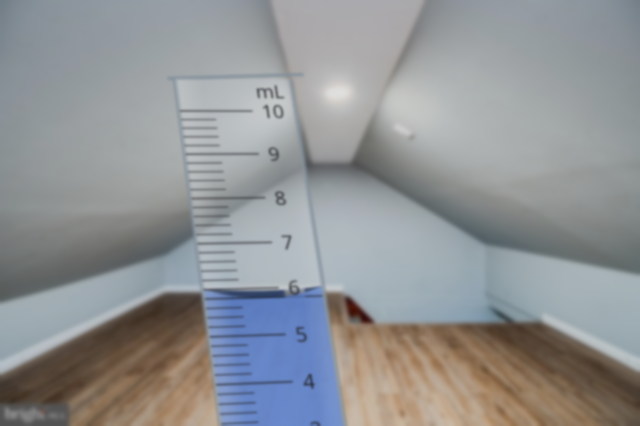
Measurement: 5.8 mL
